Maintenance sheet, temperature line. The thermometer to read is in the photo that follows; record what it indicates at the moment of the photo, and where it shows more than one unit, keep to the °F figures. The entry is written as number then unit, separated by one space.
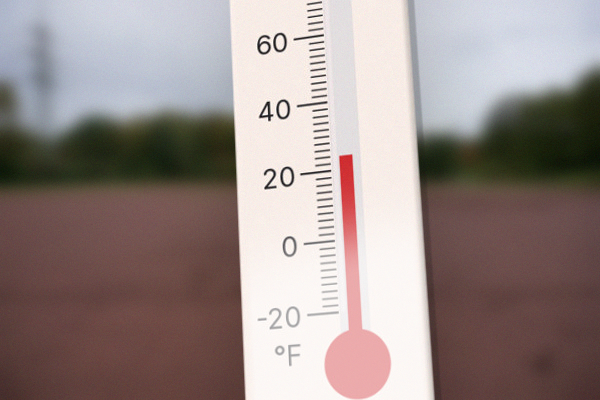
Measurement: 24 °F
